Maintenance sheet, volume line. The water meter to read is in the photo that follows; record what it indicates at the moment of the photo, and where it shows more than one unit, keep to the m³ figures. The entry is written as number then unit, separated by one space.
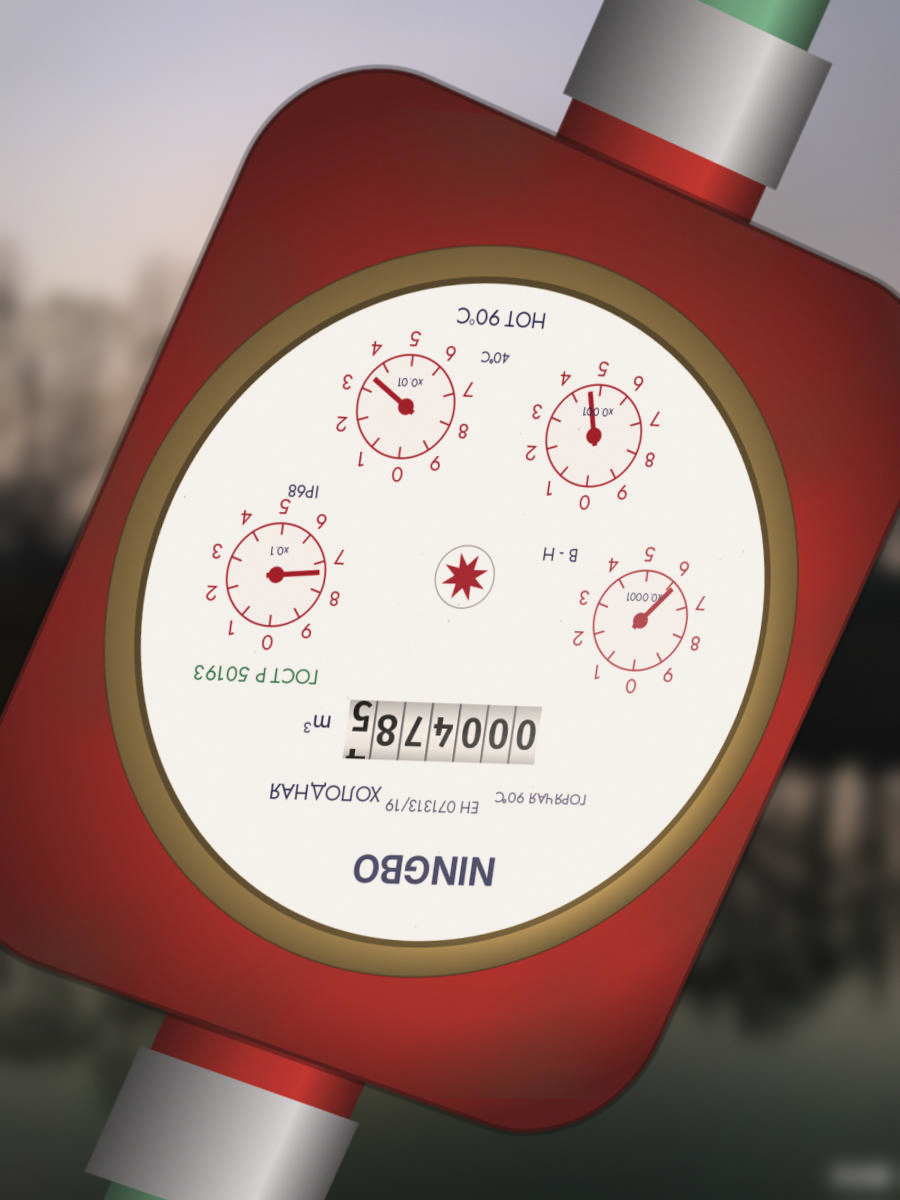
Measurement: 4784.7346 m³
